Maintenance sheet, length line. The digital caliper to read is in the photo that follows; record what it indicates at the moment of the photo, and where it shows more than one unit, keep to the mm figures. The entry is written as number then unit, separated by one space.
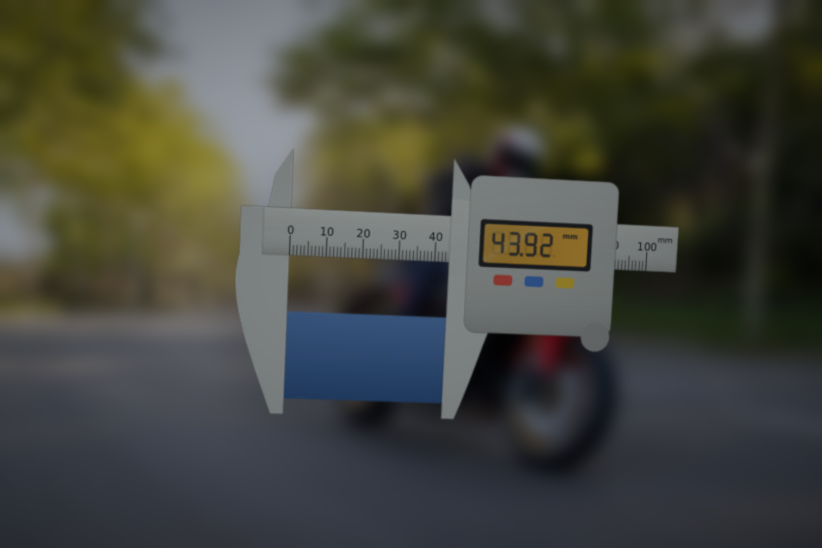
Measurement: 43.92 mm
